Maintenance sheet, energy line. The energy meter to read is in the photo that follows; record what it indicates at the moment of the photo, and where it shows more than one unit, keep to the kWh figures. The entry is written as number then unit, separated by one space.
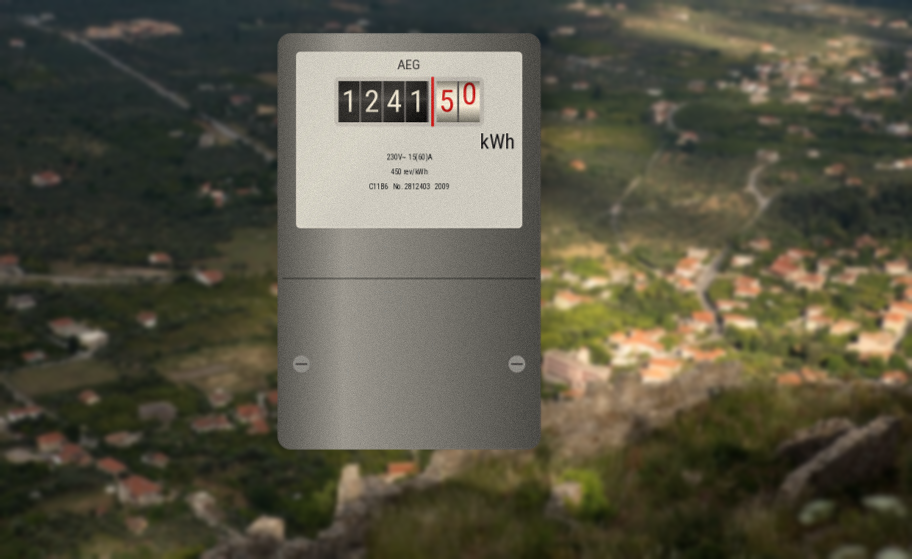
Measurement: 1241.50 kWh
